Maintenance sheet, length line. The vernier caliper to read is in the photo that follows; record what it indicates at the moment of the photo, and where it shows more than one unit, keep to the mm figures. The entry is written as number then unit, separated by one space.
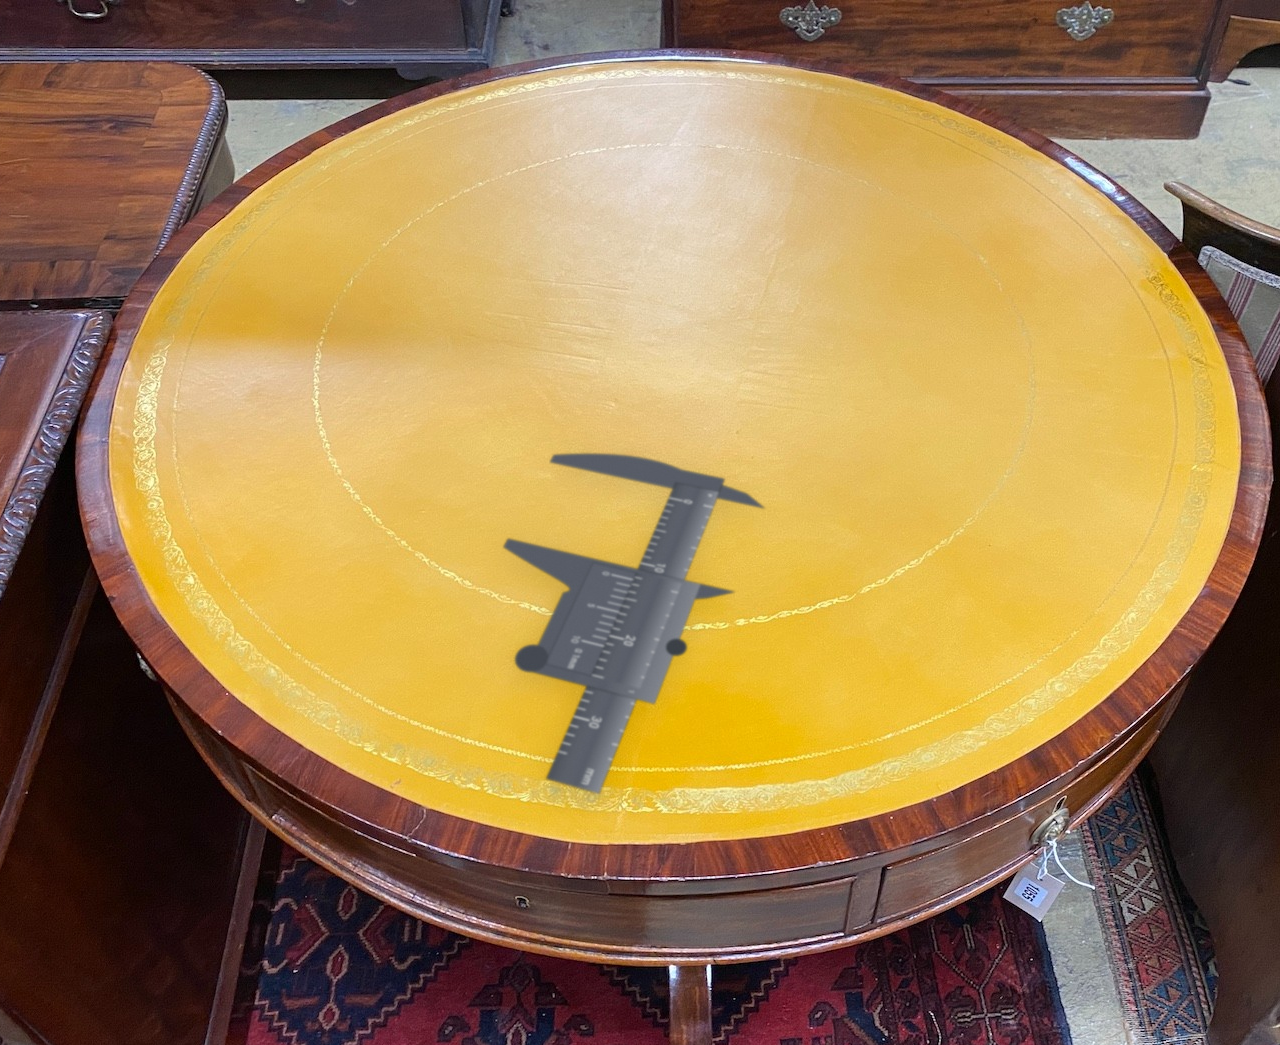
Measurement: 12.4 mm
